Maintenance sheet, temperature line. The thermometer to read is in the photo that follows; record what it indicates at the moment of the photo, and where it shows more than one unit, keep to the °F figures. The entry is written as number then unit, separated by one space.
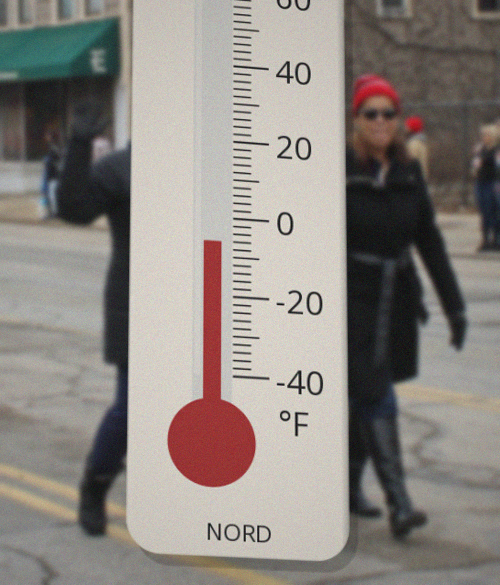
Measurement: -6 °F
